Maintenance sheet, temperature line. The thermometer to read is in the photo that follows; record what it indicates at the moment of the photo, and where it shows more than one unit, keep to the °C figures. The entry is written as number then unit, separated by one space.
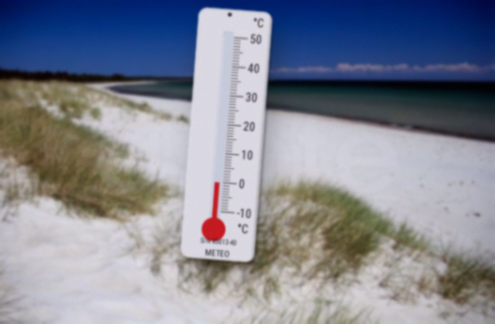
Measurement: 0 °C
